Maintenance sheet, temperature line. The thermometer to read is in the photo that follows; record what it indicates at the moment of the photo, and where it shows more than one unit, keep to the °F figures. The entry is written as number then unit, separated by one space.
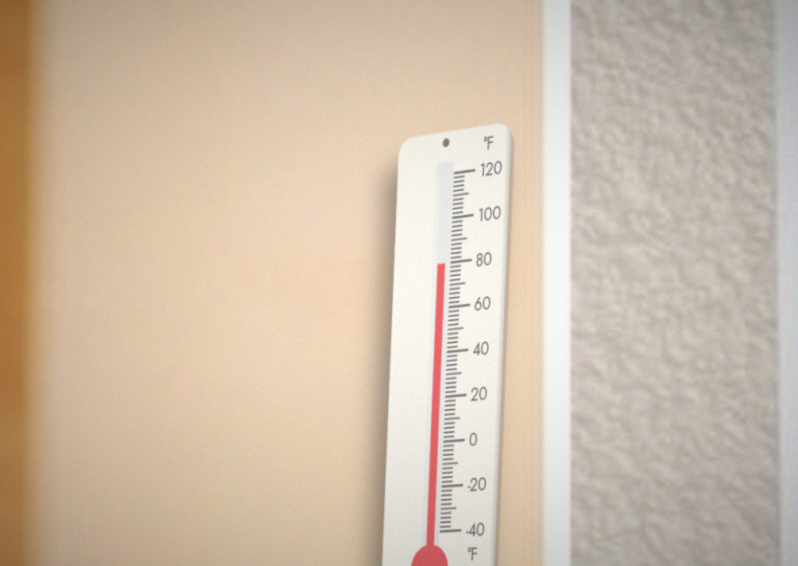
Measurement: 80 °F
